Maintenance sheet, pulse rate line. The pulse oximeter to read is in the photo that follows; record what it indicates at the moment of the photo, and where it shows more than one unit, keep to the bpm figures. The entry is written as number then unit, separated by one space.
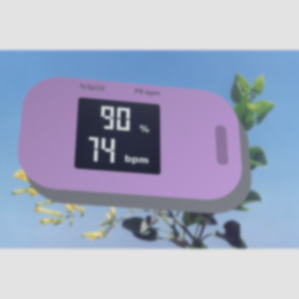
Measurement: 74 bpm
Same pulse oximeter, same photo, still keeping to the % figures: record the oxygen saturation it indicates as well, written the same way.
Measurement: 90 %
